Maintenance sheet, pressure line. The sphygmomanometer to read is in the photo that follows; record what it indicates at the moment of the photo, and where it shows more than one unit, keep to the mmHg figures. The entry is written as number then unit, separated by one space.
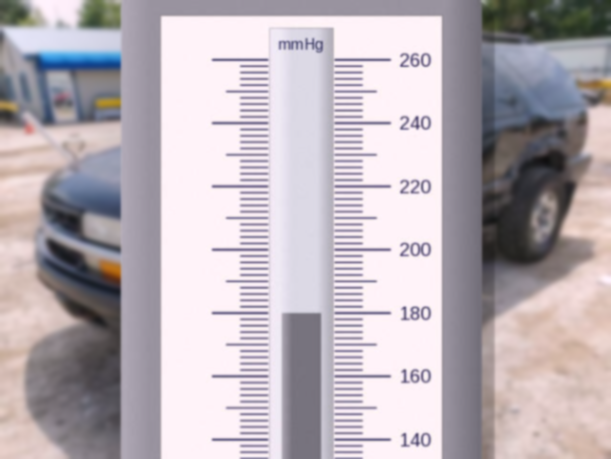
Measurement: 180 mmHg
